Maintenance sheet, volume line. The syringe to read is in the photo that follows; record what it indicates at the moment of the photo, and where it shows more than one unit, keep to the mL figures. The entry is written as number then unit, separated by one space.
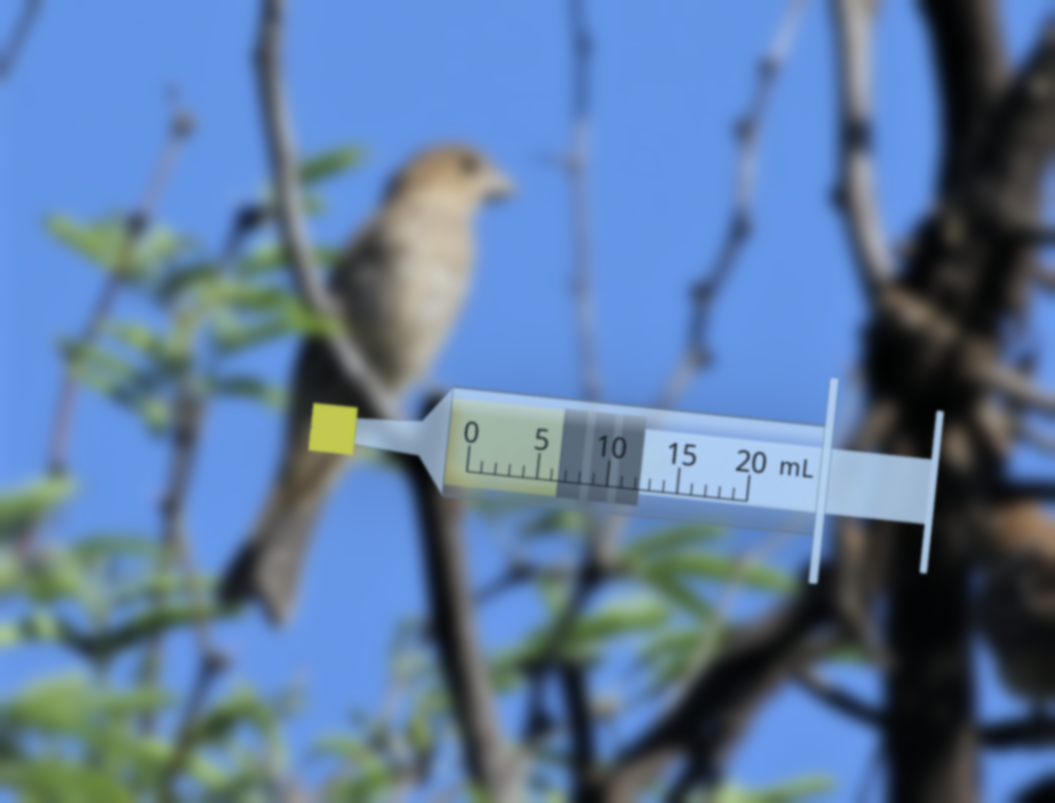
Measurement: 6.5 mL
